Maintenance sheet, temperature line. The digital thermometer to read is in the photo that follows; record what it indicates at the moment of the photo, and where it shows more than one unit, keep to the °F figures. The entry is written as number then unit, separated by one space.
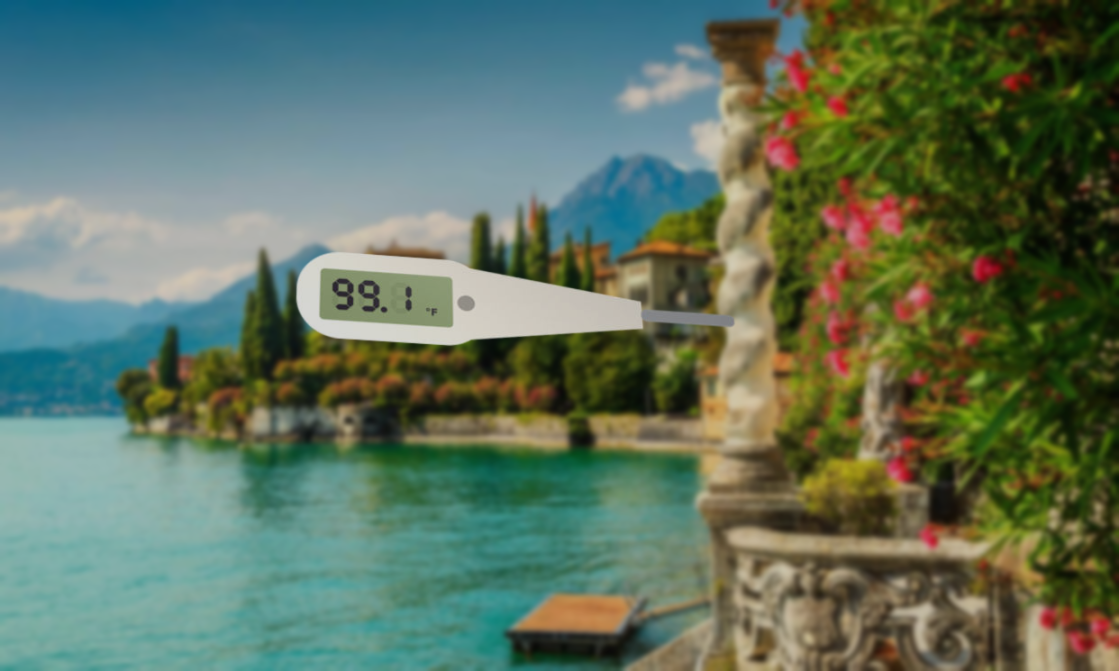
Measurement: 99.1 °F
